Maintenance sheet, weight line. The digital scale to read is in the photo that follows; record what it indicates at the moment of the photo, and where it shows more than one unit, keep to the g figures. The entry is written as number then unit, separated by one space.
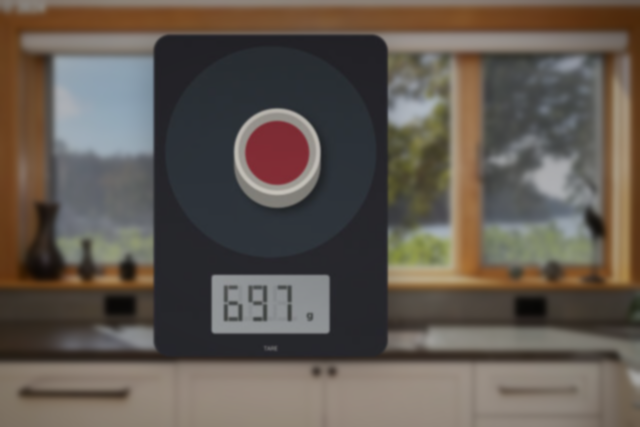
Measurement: 697 g
